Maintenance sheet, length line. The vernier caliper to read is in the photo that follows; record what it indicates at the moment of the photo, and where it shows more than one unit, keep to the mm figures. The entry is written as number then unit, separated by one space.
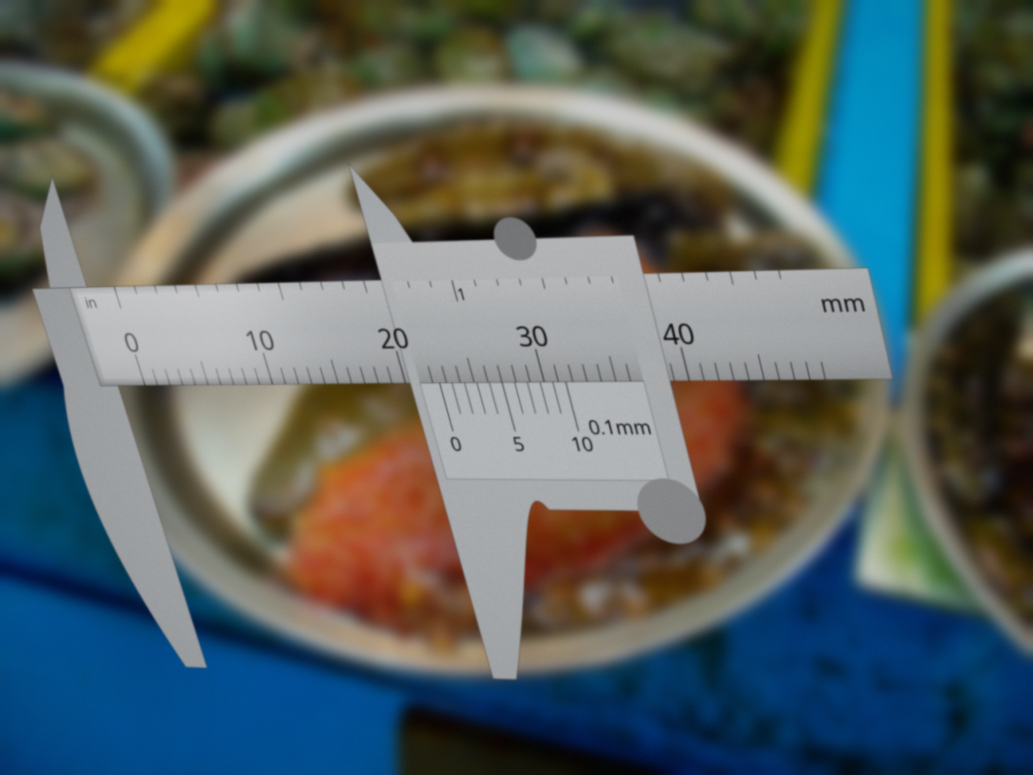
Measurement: 22.5 mm
